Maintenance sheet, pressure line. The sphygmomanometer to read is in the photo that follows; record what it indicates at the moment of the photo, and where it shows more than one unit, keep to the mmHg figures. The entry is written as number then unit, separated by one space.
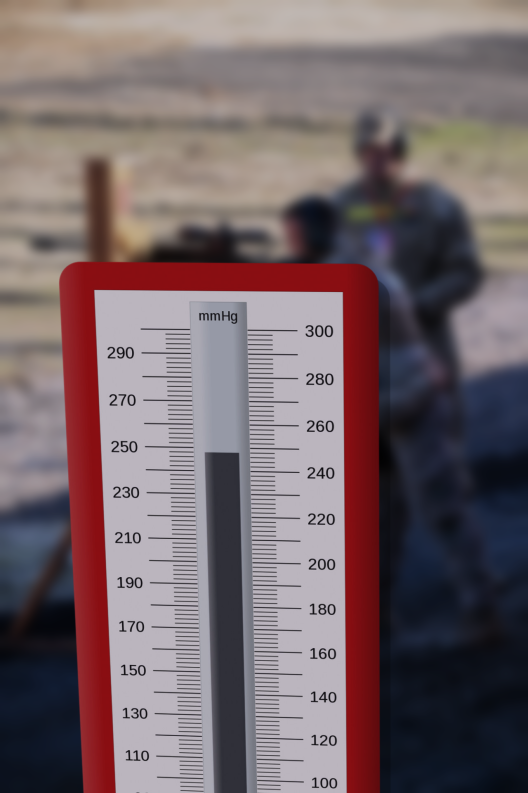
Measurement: 248 mmHg
